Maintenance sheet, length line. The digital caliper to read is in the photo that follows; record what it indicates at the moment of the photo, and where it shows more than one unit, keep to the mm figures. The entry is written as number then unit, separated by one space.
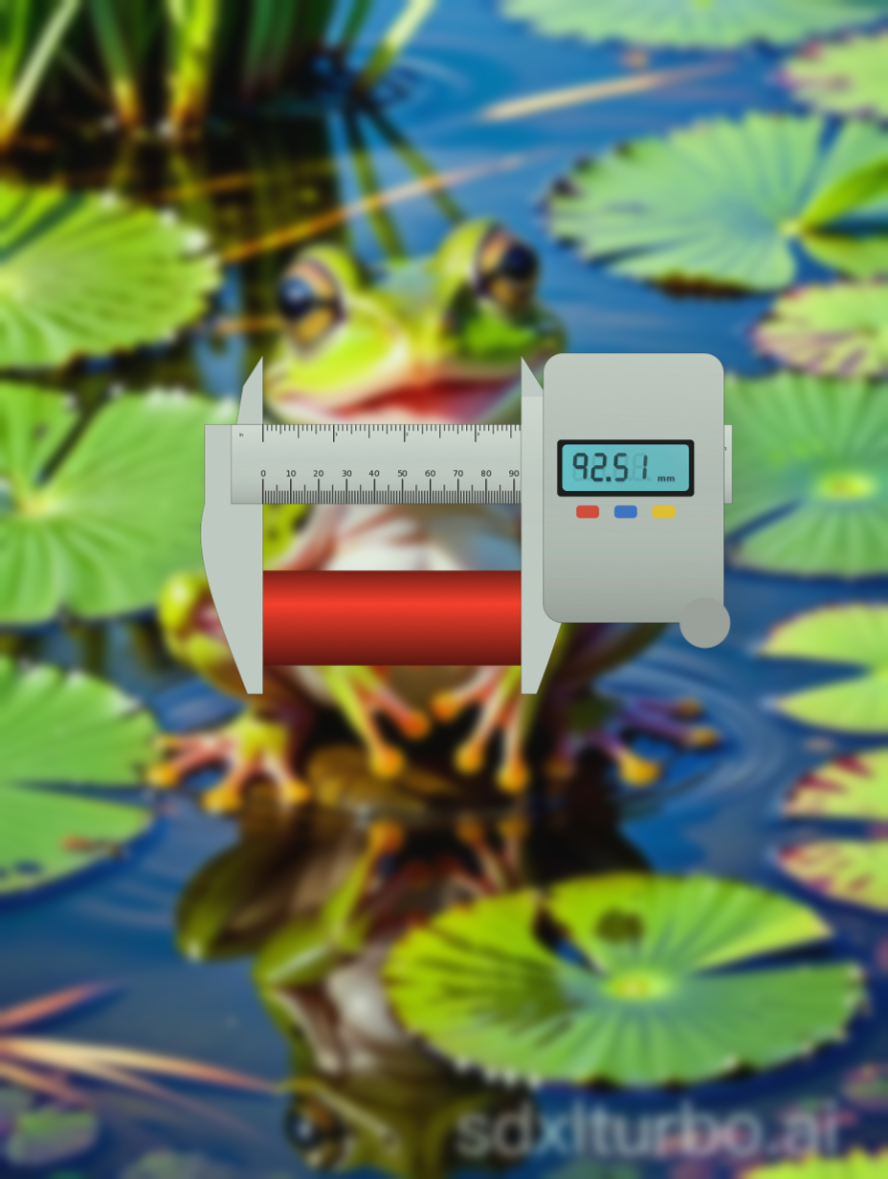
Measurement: 92.51 mm
